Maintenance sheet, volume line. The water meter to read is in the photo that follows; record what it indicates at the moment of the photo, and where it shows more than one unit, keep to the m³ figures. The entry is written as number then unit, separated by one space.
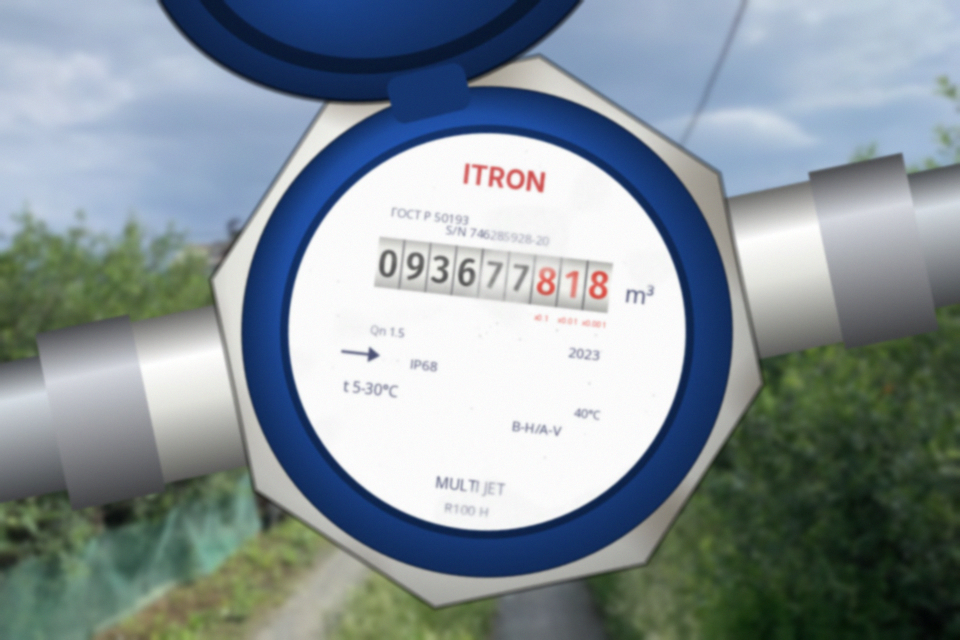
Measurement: 93677.818 m³
